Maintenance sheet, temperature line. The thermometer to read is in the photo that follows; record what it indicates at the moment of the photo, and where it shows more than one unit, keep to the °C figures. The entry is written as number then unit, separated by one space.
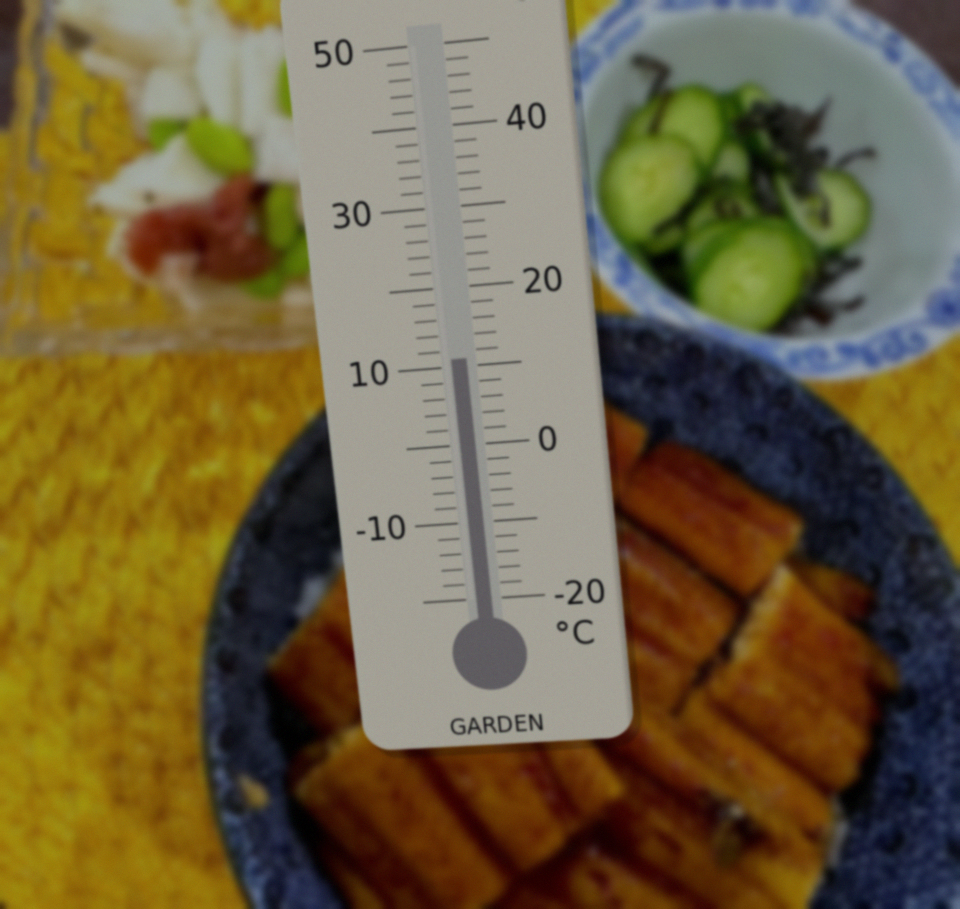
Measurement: 11 °C
